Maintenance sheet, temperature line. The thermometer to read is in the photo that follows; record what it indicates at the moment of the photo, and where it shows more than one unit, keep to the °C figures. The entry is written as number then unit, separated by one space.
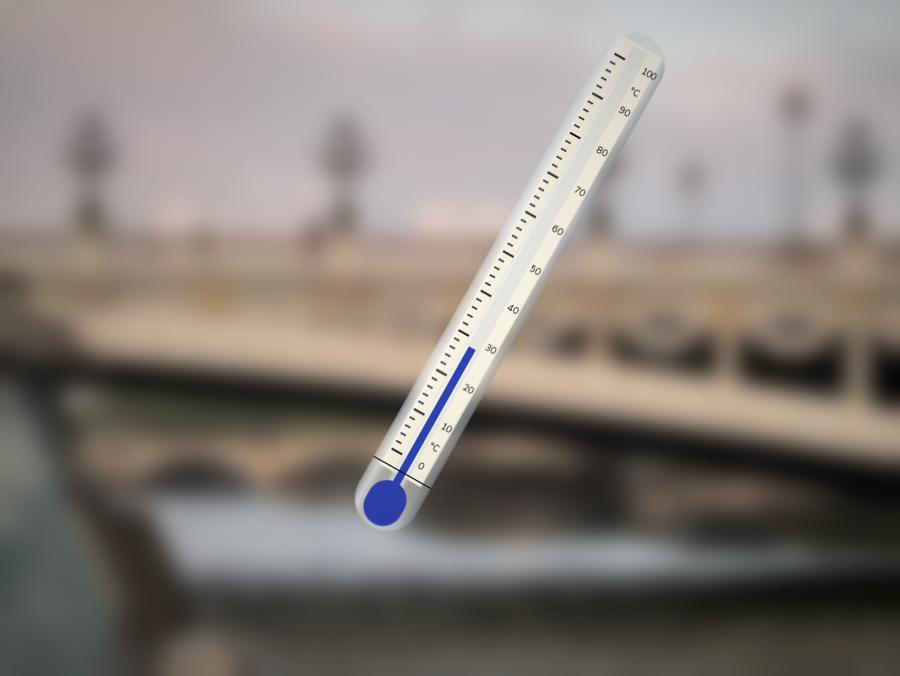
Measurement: 28 °C
